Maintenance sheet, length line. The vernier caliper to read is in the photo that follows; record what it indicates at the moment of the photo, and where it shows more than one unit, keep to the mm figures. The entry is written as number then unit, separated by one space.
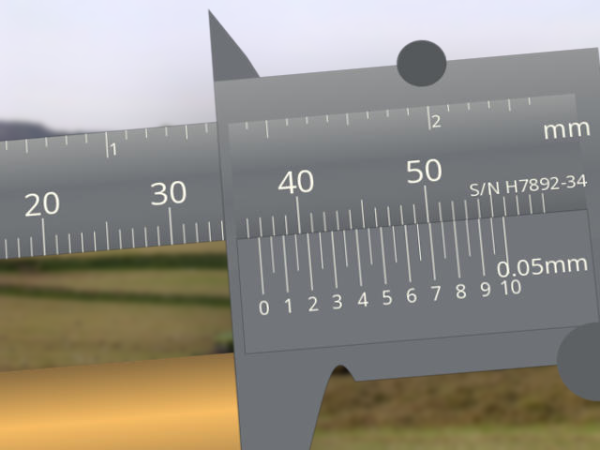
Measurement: 36.8 mm
